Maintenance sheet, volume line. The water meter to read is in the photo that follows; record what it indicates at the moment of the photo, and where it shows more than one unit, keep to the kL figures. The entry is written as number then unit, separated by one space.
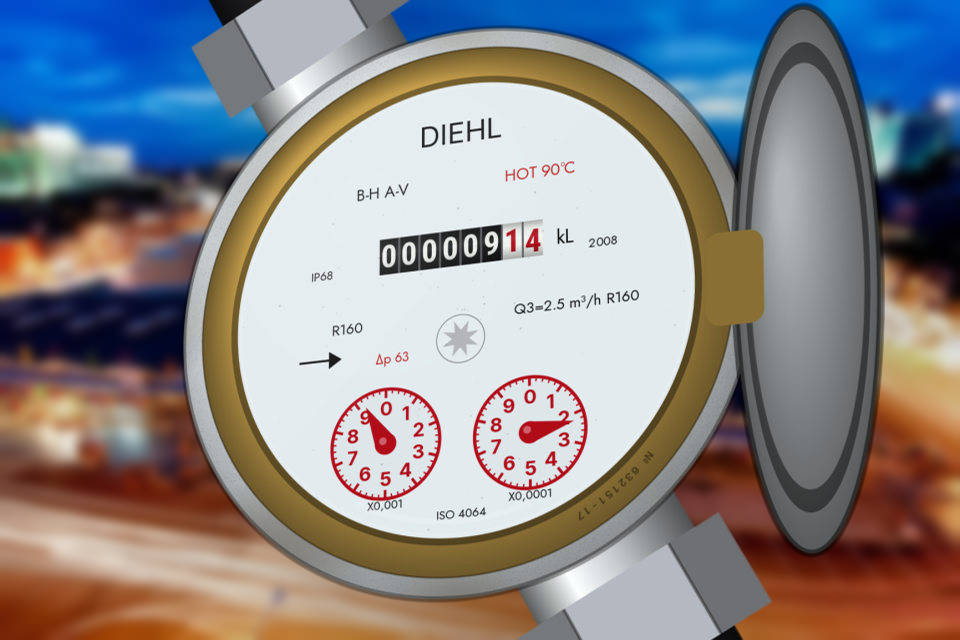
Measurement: 9.1392 kL
